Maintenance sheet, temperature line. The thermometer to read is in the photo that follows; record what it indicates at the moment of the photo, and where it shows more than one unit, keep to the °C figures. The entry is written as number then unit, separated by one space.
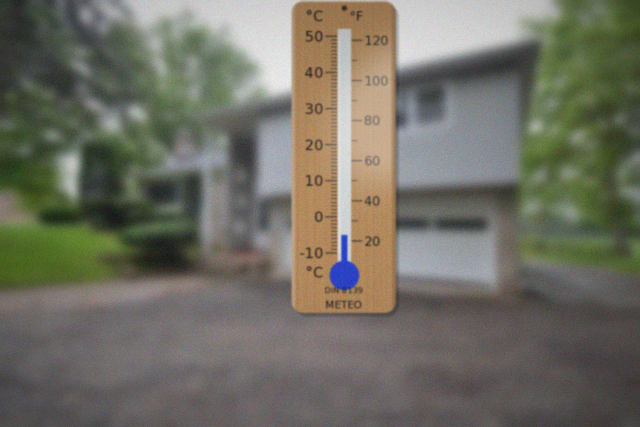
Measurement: -5 °C
